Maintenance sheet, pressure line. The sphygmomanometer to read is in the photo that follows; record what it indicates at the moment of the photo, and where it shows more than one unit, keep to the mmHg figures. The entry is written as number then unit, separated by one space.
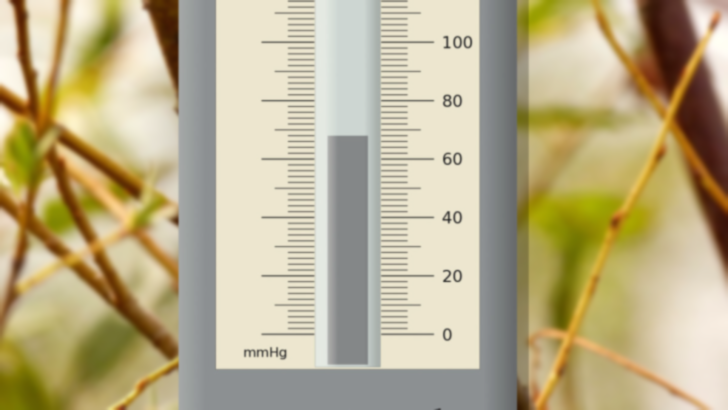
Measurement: 68 mmHg
